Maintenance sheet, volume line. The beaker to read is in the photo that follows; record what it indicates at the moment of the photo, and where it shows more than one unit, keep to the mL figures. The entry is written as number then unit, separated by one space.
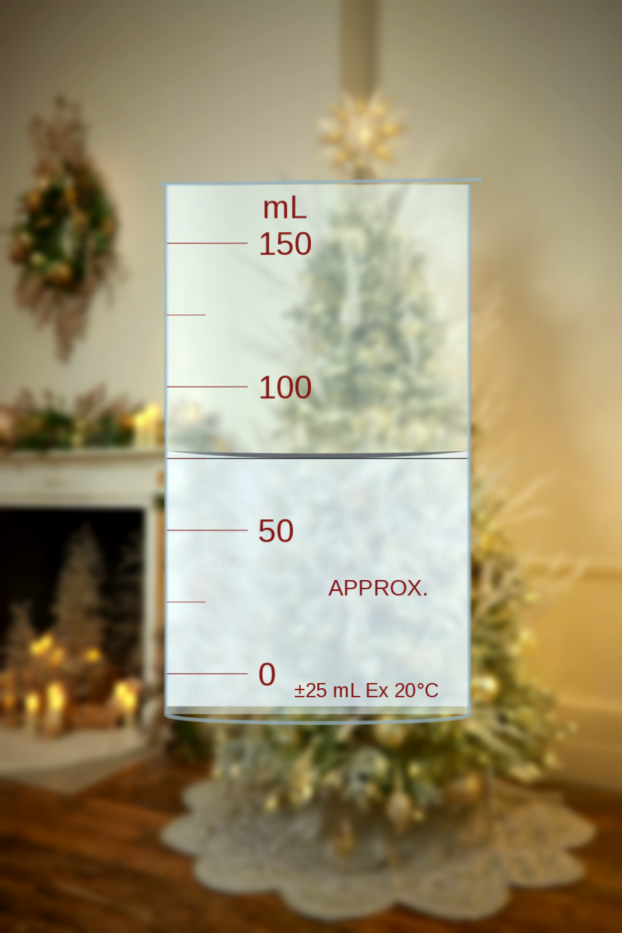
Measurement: 75 mL
